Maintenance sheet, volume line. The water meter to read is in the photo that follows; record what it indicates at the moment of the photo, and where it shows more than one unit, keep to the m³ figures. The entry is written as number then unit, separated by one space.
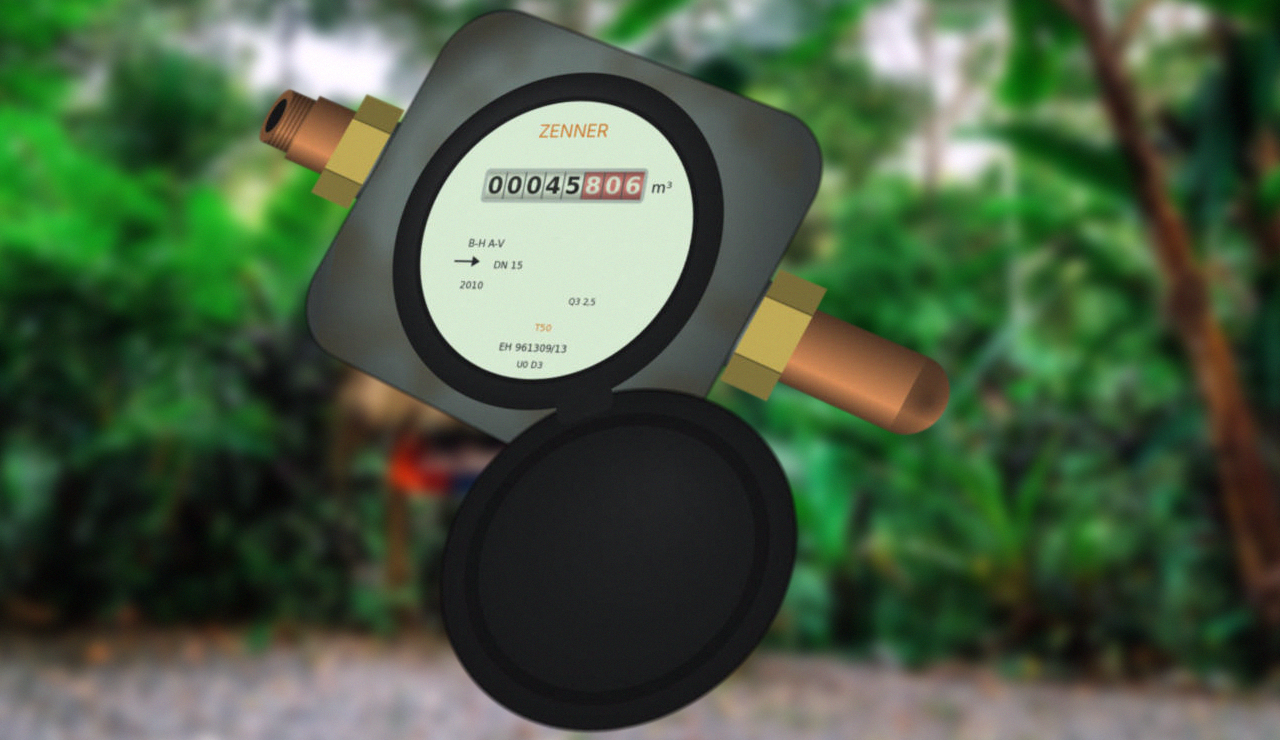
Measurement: 45.806 m³
